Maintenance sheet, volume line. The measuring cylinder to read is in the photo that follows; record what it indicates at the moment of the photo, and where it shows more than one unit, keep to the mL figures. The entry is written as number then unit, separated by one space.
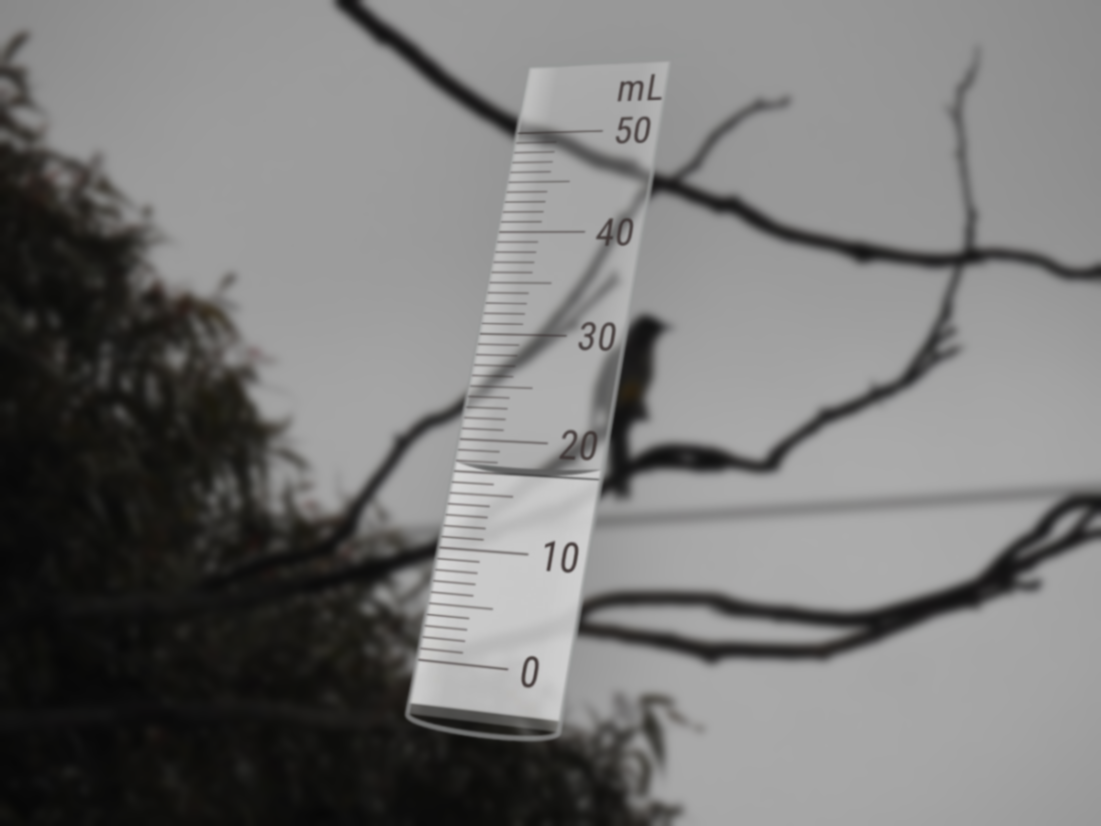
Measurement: 17 mL
